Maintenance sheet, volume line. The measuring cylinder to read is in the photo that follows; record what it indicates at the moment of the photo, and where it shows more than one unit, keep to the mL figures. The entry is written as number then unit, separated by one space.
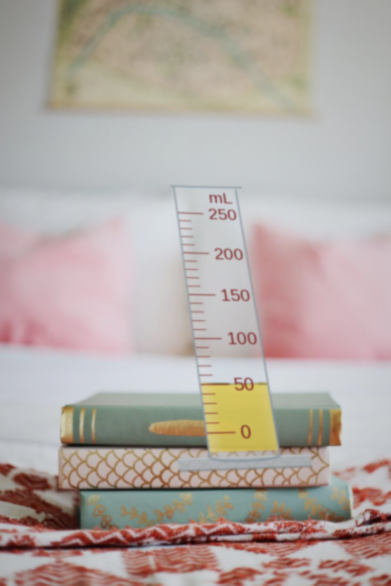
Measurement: 50 mL
